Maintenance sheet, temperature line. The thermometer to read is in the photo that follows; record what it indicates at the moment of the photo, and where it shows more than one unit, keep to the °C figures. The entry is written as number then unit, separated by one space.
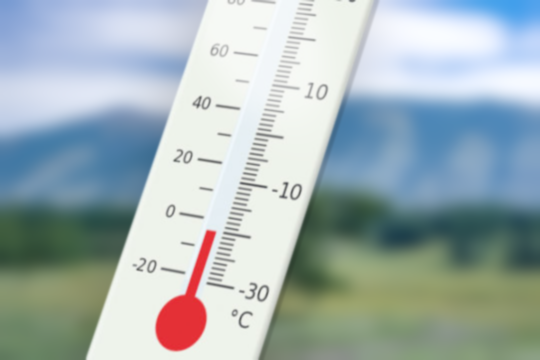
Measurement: -20 °C
